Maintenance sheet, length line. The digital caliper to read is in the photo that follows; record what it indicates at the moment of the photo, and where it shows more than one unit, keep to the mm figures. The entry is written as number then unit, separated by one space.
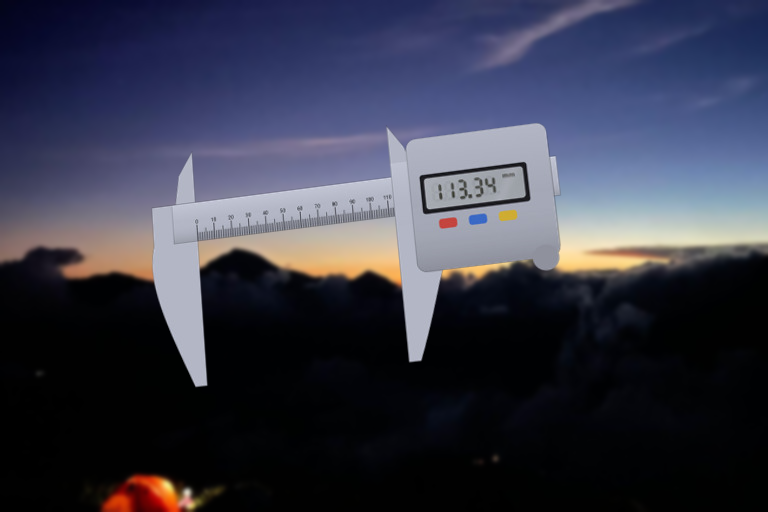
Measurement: 113.34 mm
